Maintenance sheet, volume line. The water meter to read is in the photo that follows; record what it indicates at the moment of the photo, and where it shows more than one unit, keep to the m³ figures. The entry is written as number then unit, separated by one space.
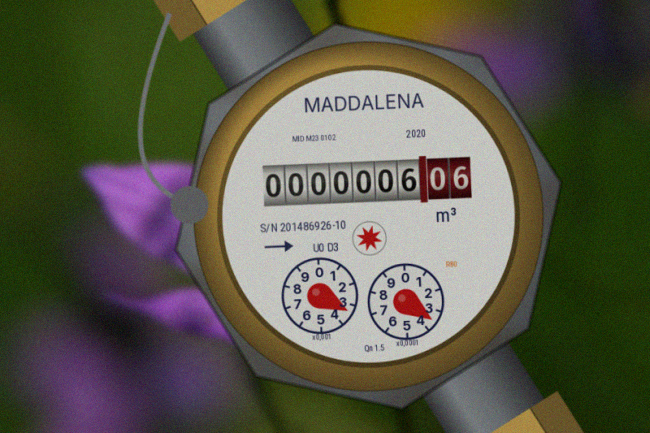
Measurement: 6.0633 m³
